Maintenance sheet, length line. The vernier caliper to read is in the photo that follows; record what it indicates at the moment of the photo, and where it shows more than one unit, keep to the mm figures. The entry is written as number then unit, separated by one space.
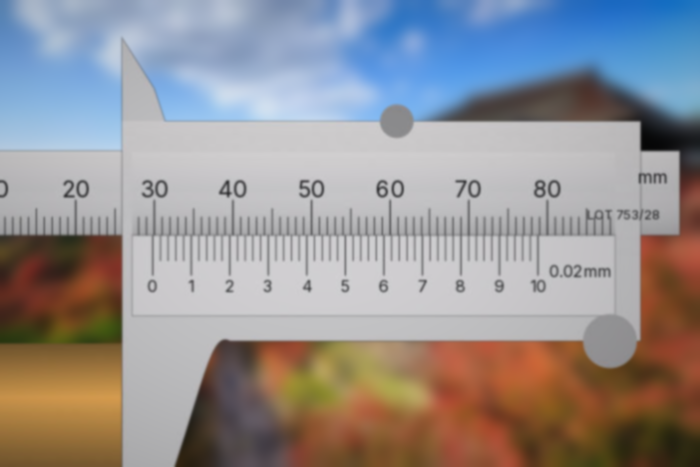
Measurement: 29.8 mm
